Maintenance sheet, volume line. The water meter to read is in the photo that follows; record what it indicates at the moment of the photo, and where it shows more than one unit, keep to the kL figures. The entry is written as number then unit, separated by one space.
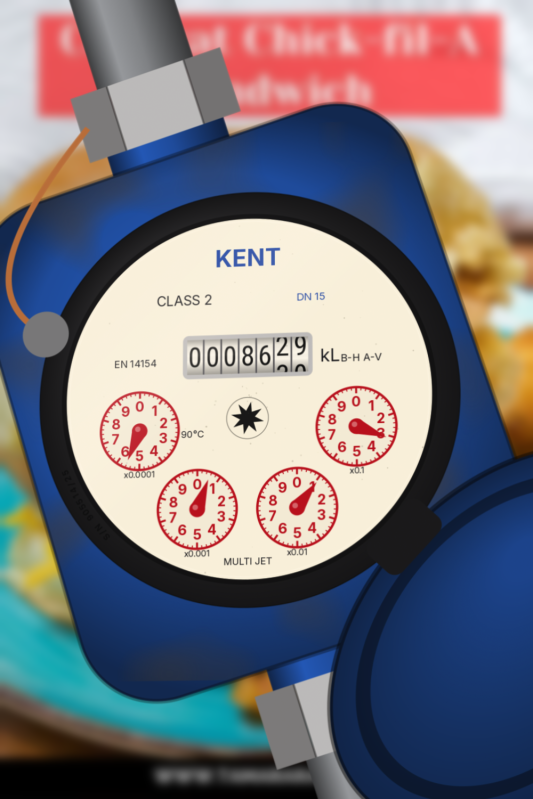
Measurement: 8629.3105 kL
